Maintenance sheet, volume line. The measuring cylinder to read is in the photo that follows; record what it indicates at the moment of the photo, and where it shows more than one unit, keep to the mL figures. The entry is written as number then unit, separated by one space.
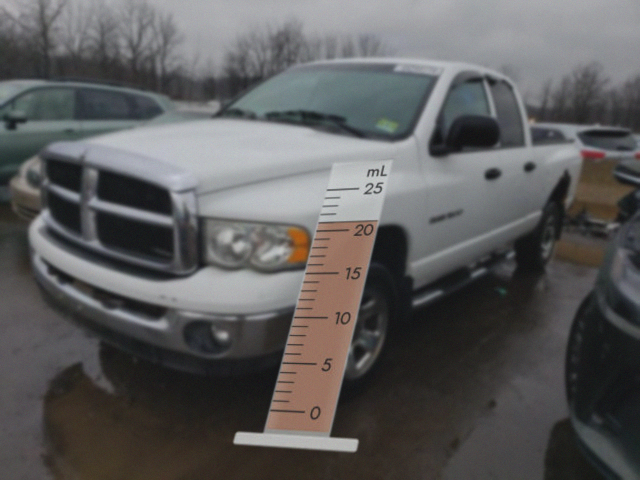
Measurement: 21 mL
